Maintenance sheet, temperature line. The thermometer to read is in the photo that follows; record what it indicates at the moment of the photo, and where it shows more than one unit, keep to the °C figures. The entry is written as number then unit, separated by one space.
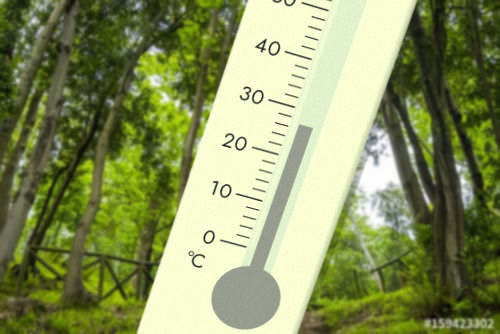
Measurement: 27 °C
